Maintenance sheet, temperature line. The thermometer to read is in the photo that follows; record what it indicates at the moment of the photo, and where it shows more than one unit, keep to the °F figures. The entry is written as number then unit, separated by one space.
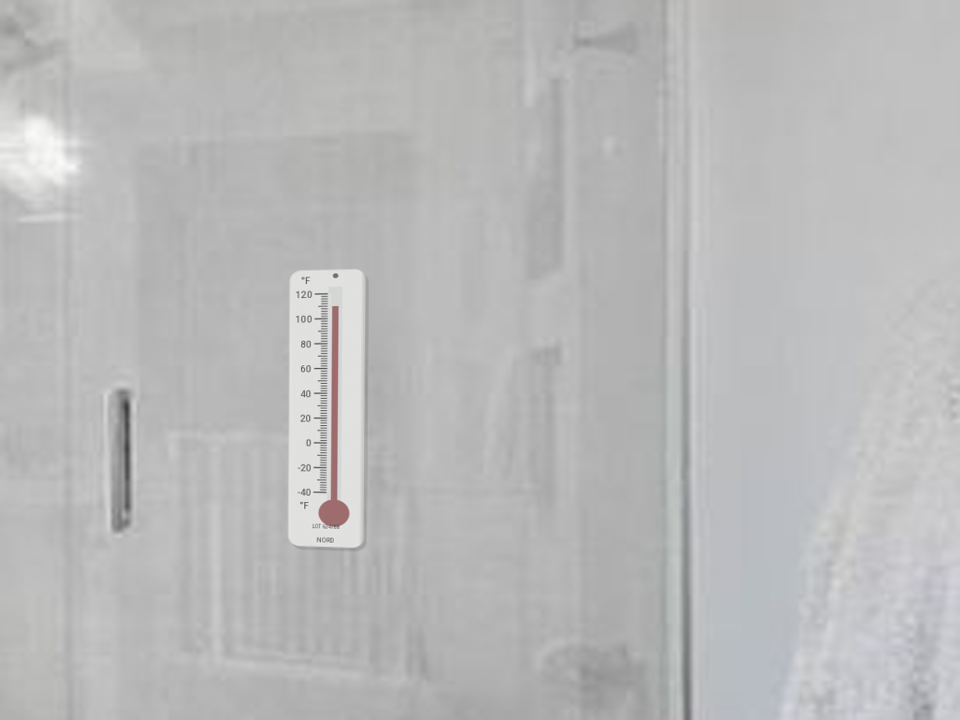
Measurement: 110 °F
